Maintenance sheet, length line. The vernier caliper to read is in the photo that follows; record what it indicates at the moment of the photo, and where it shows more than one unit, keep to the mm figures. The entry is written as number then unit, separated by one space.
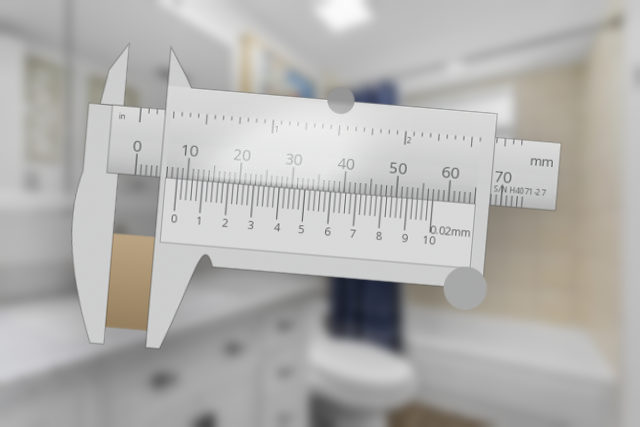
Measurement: 8.0 mm
